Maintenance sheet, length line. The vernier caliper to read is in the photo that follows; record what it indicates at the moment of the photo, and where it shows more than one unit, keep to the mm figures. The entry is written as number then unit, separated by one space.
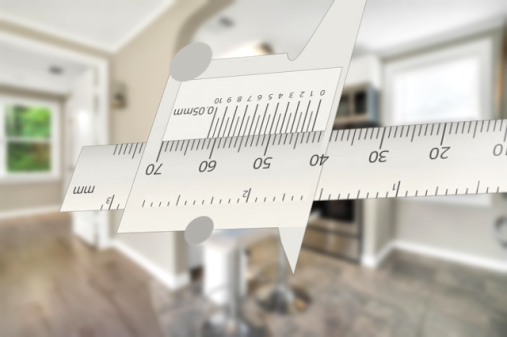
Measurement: 42.6 mm
